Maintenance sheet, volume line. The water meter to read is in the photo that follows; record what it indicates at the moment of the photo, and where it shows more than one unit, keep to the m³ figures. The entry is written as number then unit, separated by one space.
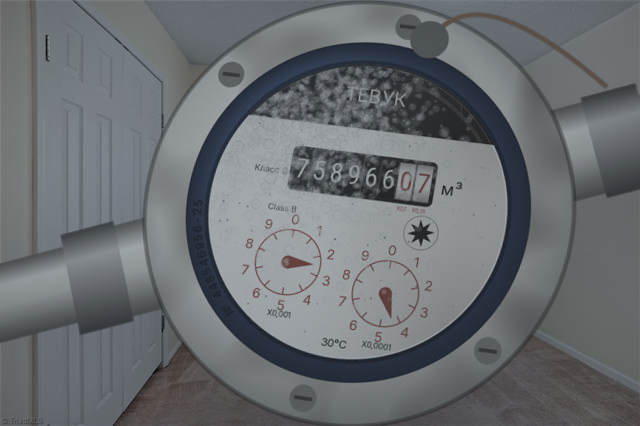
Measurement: 758966.0724 m³
